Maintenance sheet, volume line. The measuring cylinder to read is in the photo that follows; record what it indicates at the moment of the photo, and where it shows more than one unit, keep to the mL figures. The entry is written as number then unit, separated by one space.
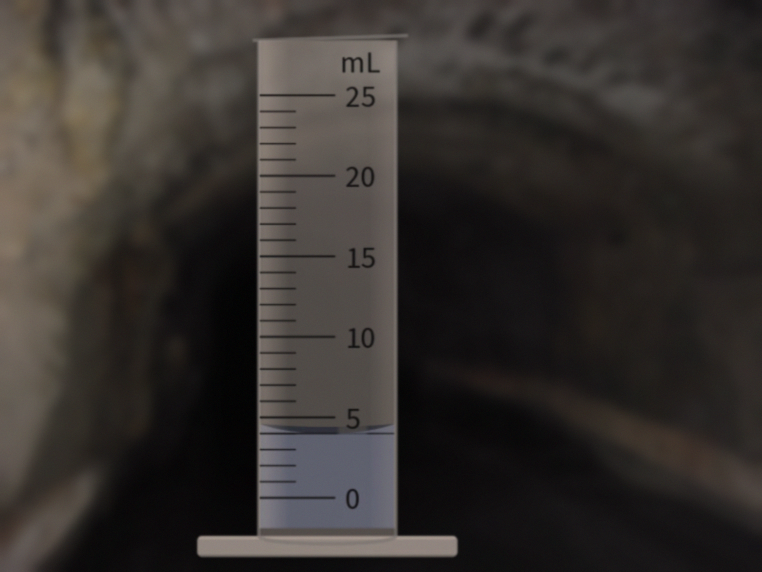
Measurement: 4 mL
